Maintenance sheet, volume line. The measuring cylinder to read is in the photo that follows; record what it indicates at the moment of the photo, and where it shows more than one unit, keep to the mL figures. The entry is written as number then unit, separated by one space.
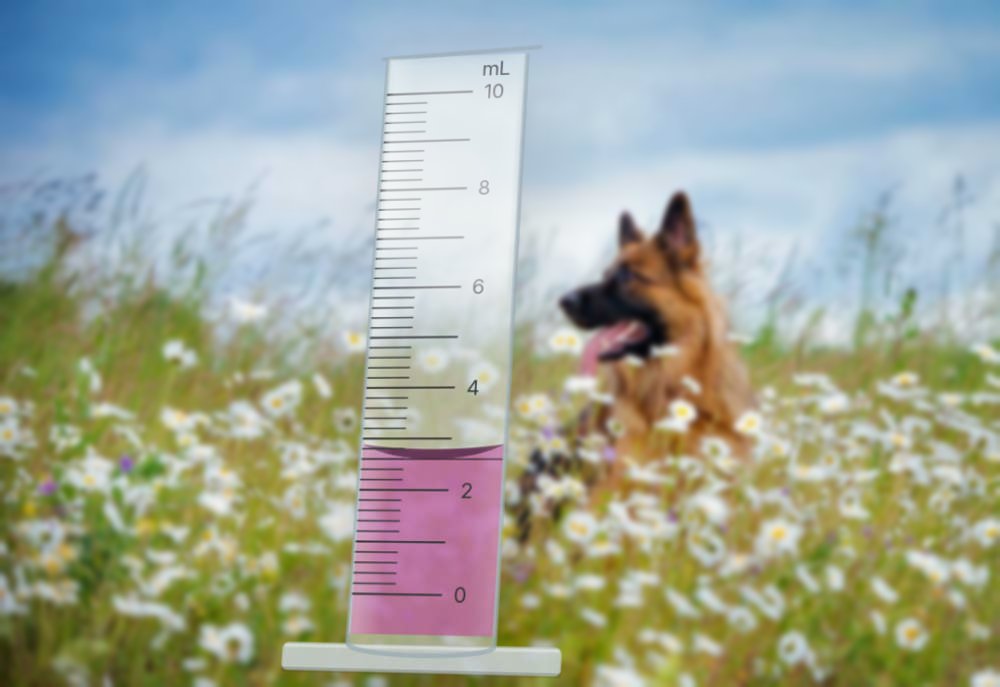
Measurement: 2.6 mL
